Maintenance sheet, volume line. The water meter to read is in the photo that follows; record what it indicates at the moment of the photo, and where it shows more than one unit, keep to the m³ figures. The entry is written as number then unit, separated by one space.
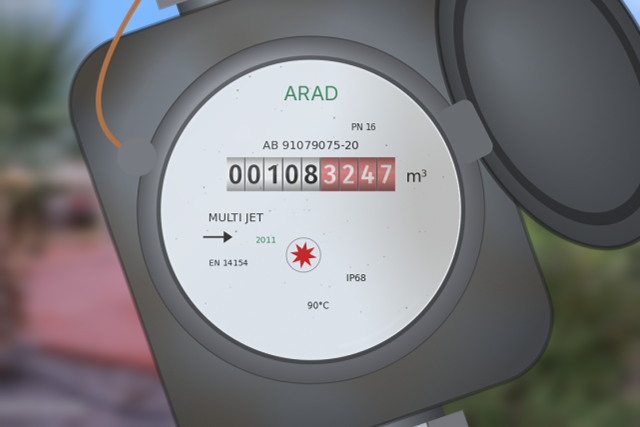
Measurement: 108.3247 m³
